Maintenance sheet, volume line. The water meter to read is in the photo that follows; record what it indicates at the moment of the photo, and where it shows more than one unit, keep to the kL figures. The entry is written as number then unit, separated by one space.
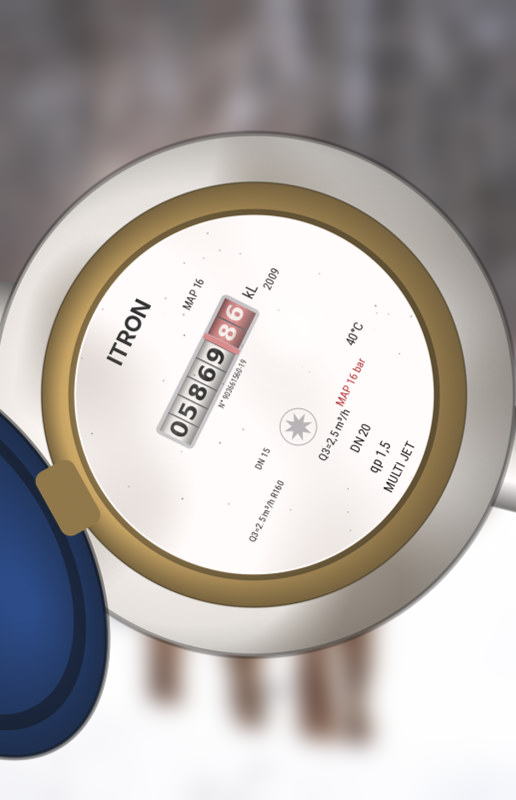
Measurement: 5869.86 kL
